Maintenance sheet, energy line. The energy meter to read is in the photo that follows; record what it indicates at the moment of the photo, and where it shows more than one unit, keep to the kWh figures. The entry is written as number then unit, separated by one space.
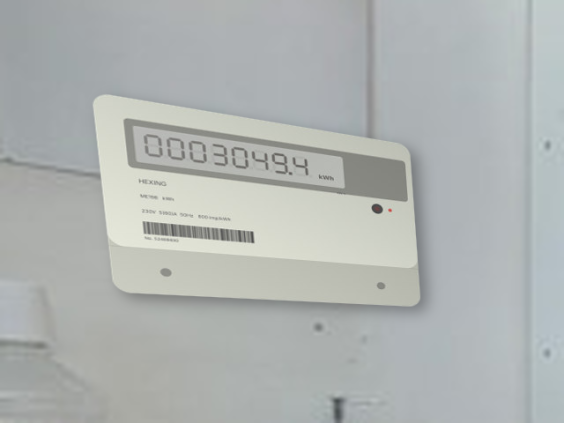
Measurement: 3049.4 kWh
